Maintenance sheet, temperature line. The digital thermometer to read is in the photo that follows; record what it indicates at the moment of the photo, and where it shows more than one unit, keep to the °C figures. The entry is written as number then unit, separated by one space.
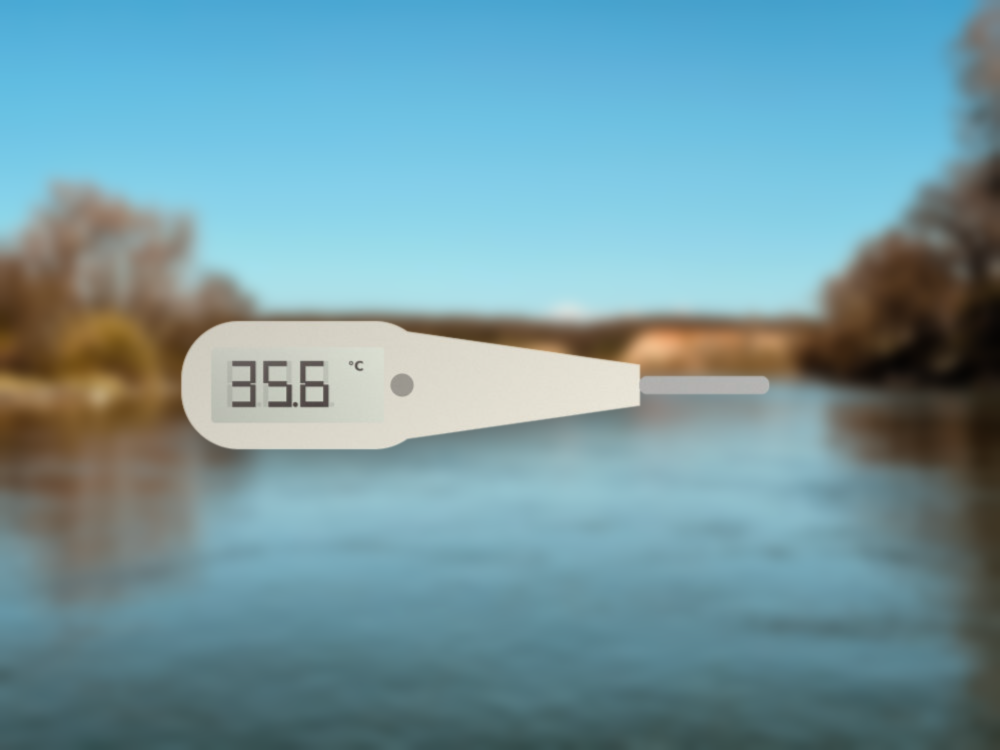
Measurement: 35.6 °C
